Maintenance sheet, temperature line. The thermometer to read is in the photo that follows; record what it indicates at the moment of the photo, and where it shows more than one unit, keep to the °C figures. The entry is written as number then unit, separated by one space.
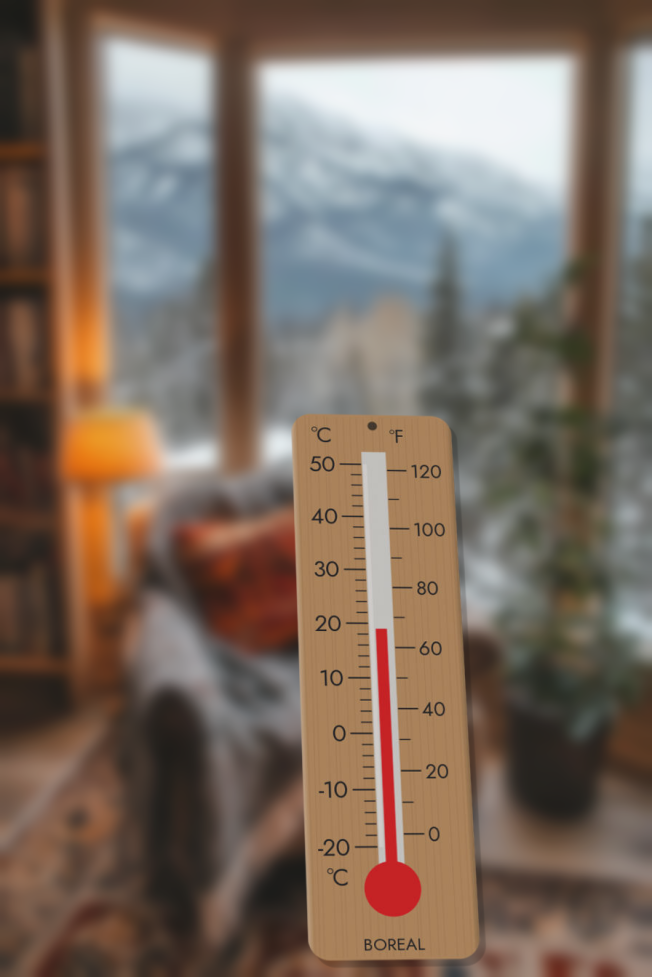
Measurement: 19 °C
